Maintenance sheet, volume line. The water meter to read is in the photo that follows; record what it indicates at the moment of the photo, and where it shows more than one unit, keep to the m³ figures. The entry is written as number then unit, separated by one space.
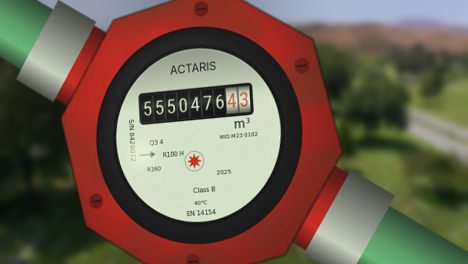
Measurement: 5550476.43 m³
